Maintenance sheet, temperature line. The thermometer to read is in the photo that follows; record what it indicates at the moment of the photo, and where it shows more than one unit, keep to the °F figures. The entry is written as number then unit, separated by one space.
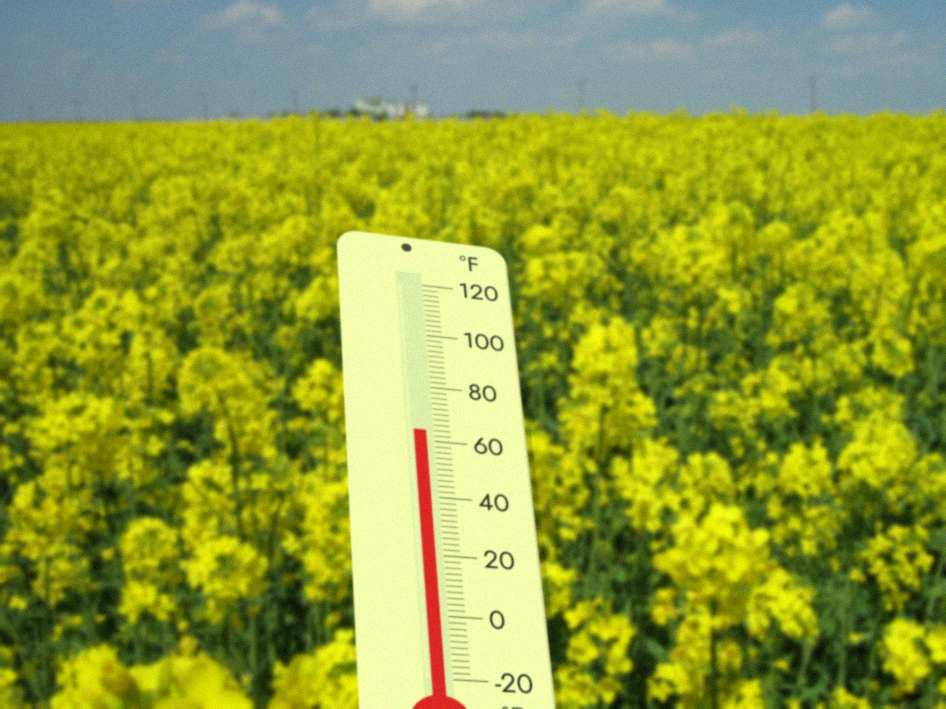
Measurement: 64 °F
